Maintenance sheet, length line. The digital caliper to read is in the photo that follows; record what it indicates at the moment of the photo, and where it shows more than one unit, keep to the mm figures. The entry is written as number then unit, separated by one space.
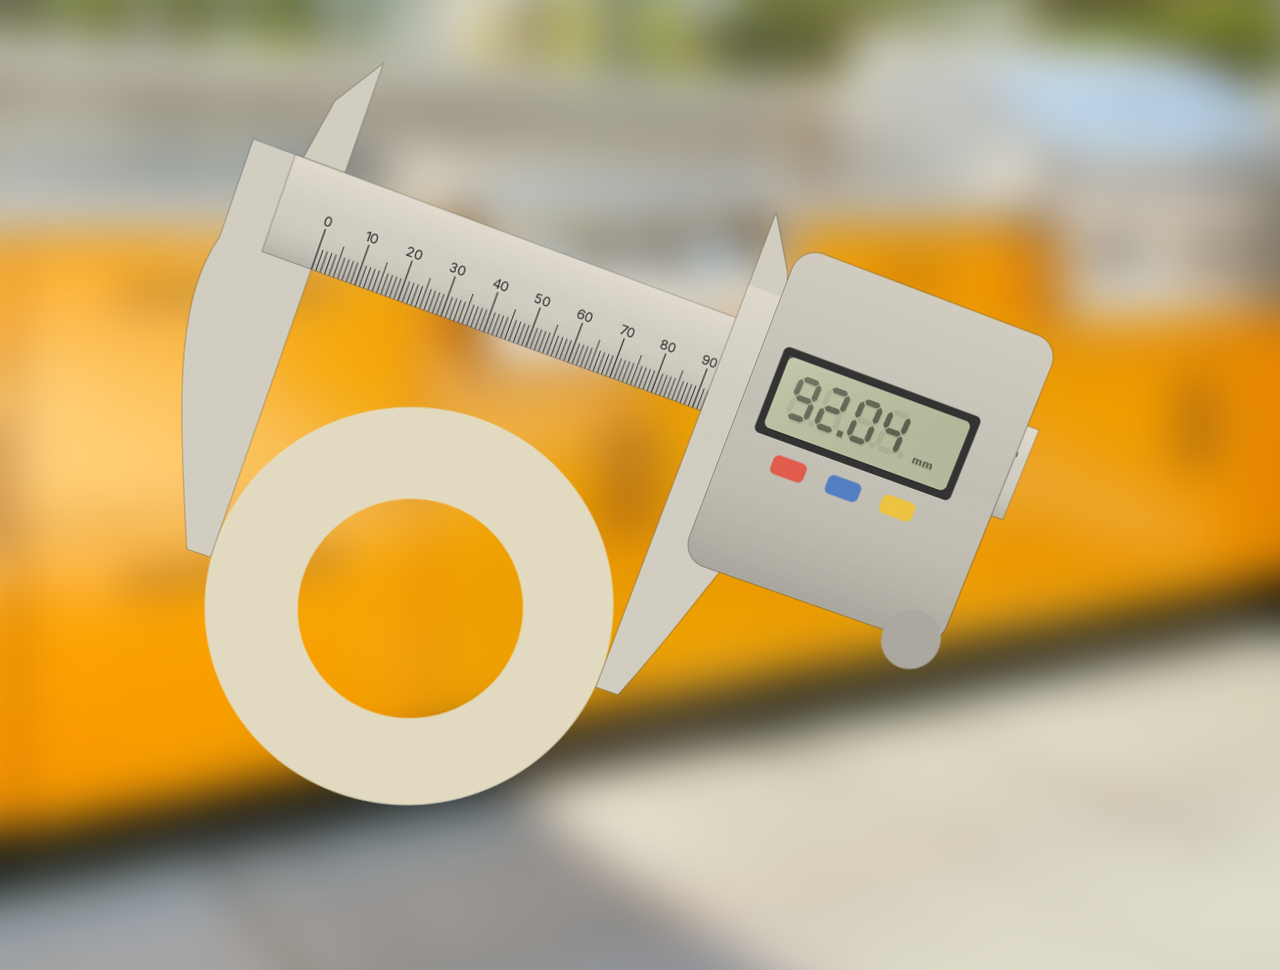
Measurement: 92.04 mm
